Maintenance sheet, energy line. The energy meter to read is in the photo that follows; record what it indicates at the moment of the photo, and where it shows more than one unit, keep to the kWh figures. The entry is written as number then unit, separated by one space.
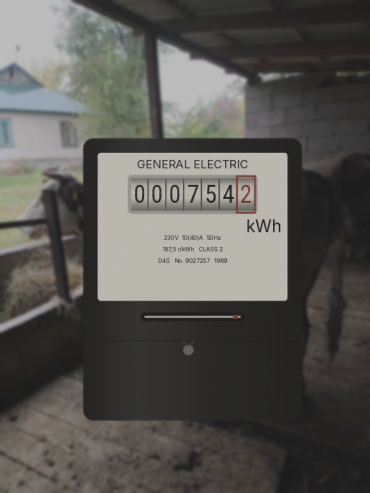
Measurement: 754.2 kWh
